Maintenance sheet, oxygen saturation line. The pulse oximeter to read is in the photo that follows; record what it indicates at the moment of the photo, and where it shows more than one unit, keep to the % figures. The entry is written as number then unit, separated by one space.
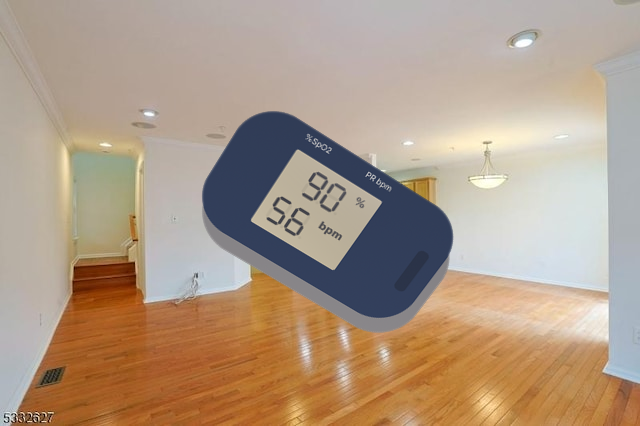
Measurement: 90 %
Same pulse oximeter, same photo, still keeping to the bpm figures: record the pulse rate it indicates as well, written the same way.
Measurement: 56 bpm
